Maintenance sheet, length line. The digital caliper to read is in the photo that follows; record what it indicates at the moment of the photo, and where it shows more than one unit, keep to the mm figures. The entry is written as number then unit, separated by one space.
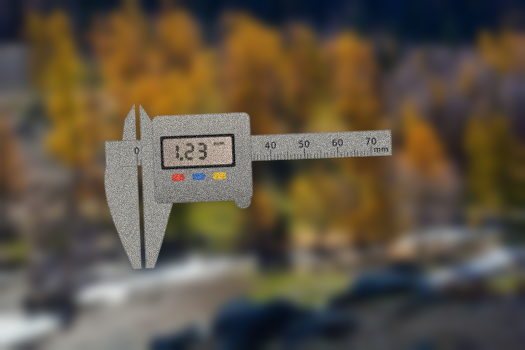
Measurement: 1.23 mm
